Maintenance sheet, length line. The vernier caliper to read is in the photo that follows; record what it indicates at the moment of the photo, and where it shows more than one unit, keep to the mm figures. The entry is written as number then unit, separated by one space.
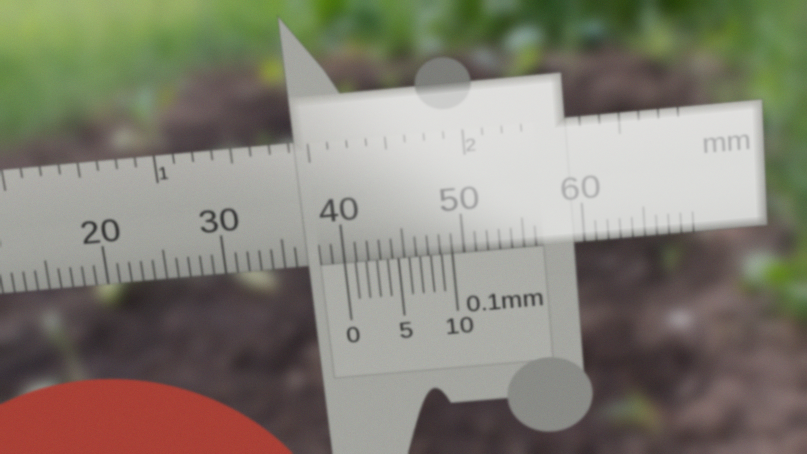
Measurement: 40.0 mm
